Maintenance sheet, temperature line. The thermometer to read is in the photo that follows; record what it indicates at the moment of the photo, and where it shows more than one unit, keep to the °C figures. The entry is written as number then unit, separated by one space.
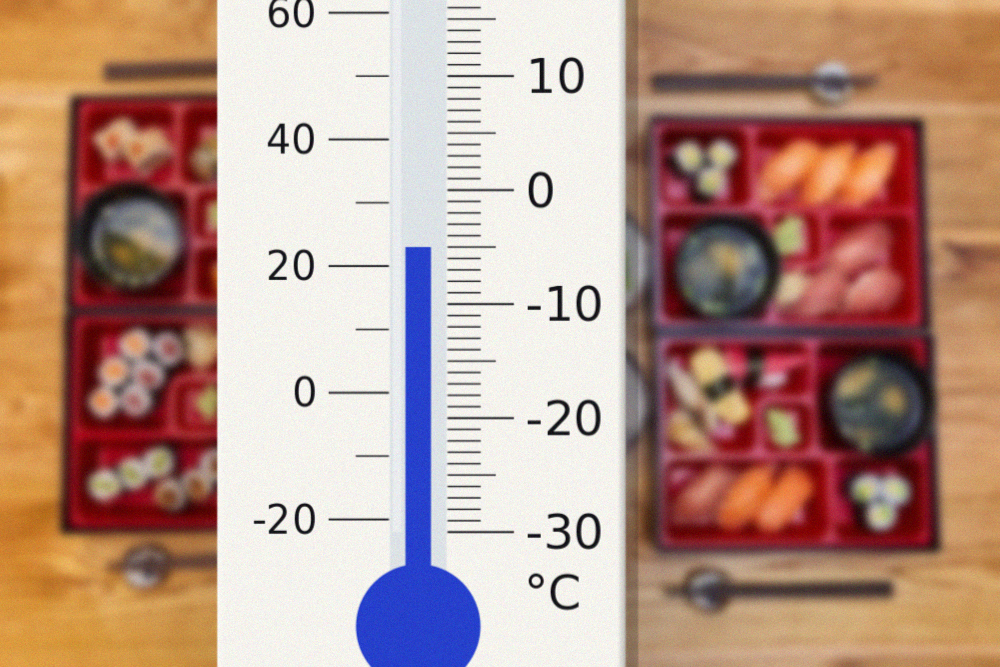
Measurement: -5 °C
